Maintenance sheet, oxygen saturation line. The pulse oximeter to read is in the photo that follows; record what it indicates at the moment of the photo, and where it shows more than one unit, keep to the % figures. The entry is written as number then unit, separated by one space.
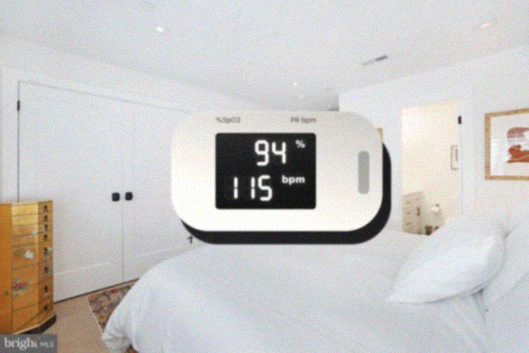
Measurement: 94 %
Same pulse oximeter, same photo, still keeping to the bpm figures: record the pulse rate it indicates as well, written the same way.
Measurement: 115 bpm
